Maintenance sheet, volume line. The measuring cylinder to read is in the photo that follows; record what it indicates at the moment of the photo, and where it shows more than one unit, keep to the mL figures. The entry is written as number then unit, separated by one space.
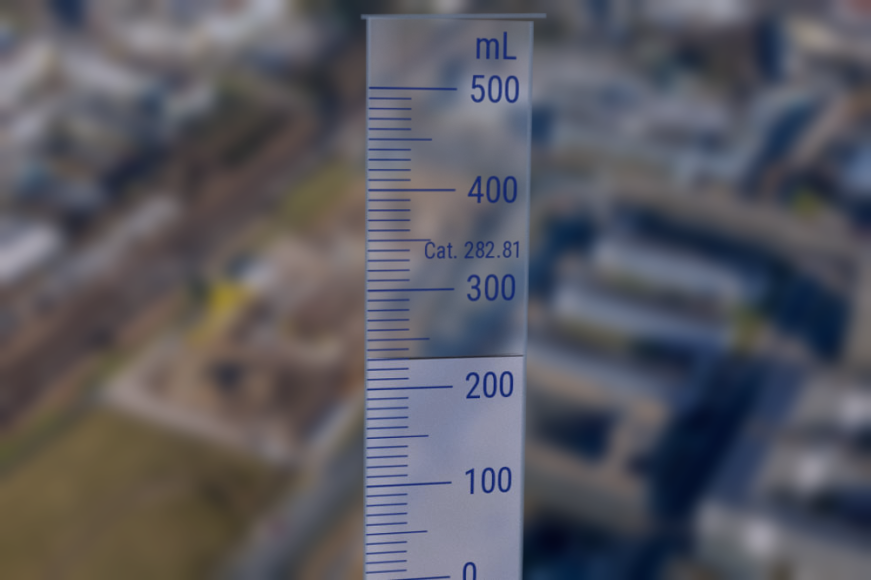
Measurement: 230 mL
